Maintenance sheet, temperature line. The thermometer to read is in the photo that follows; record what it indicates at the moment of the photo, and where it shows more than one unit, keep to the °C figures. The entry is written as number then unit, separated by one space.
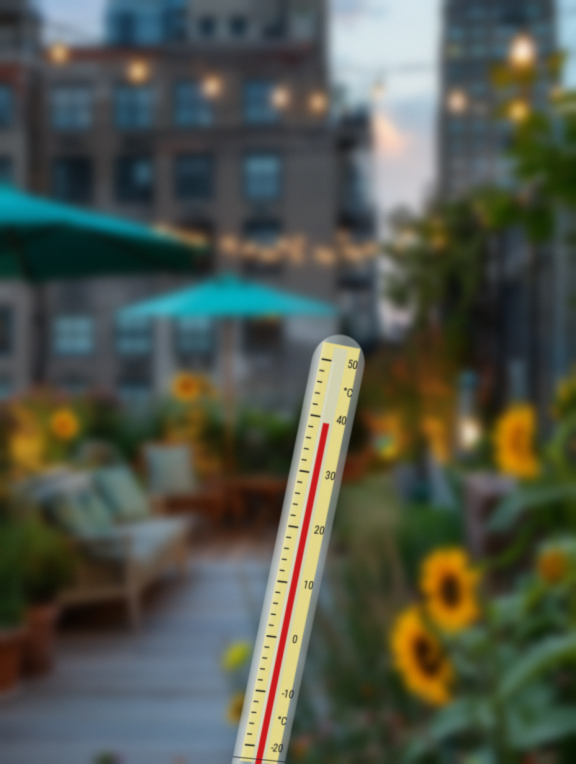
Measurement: 39 °C
